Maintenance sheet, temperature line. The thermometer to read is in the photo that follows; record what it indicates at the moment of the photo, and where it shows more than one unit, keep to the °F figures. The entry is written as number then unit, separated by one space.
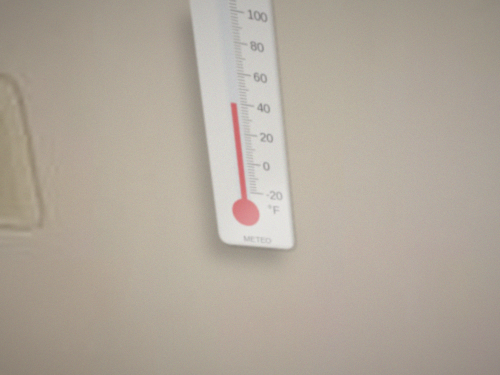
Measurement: 40 °F
